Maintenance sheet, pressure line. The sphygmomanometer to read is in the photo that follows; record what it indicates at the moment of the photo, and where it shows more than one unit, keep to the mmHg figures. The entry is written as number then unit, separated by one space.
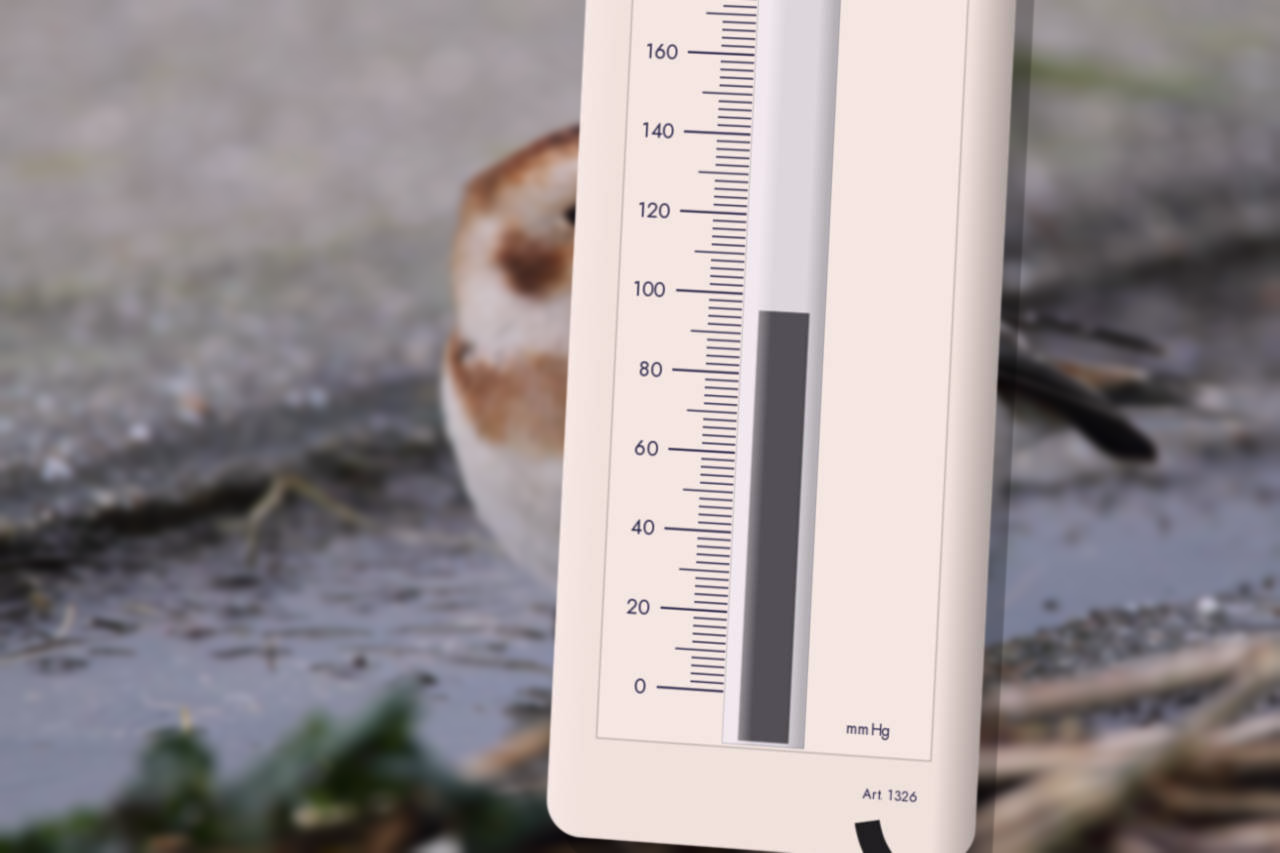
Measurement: 96 mmHg
